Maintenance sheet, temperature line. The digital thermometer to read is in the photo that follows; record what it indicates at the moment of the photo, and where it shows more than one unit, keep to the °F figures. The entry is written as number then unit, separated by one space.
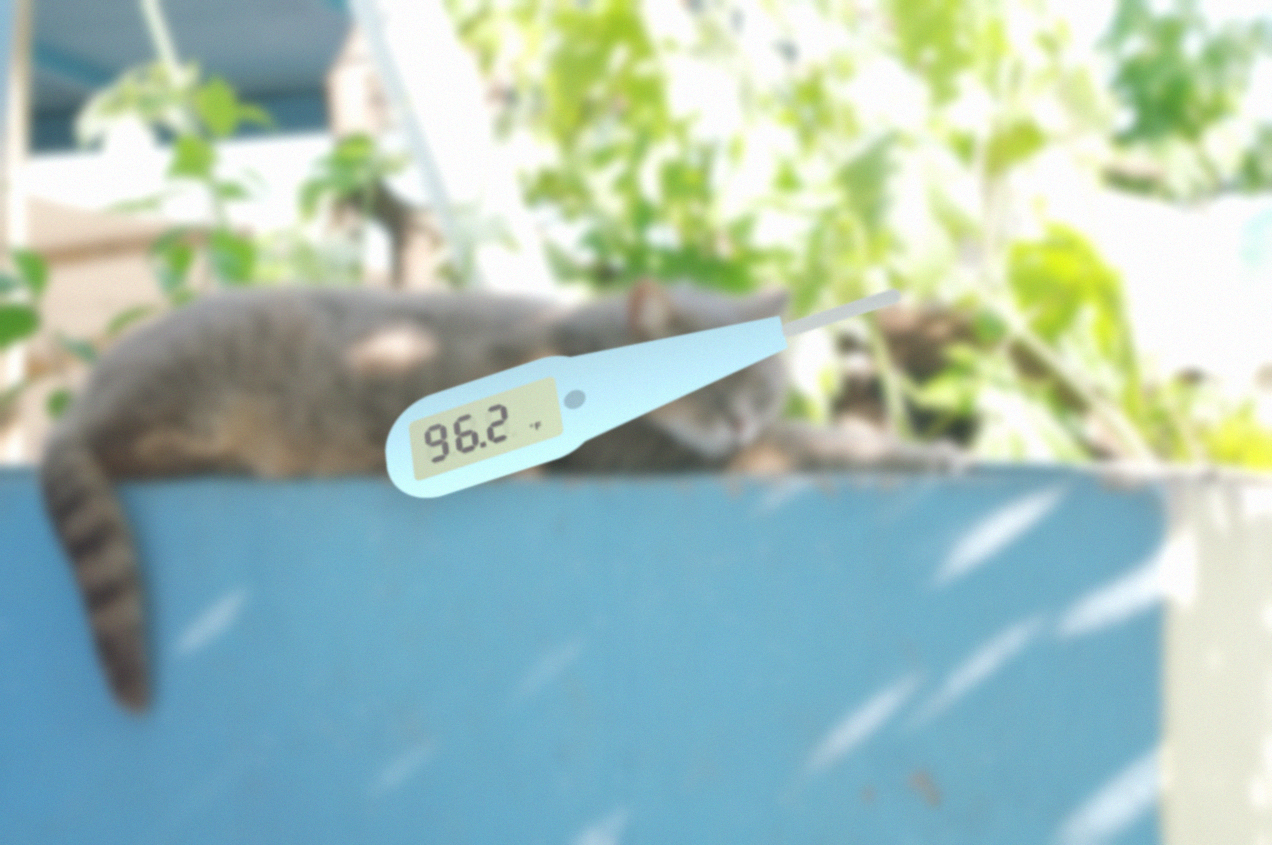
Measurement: 96.2 °F
